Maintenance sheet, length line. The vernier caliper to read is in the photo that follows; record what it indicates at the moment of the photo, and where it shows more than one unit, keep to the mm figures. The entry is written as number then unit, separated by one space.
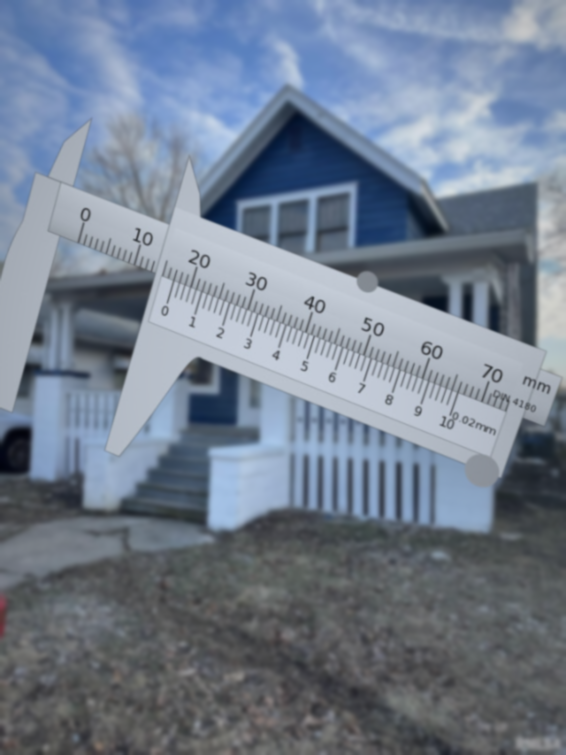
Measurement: 17.0 mm
